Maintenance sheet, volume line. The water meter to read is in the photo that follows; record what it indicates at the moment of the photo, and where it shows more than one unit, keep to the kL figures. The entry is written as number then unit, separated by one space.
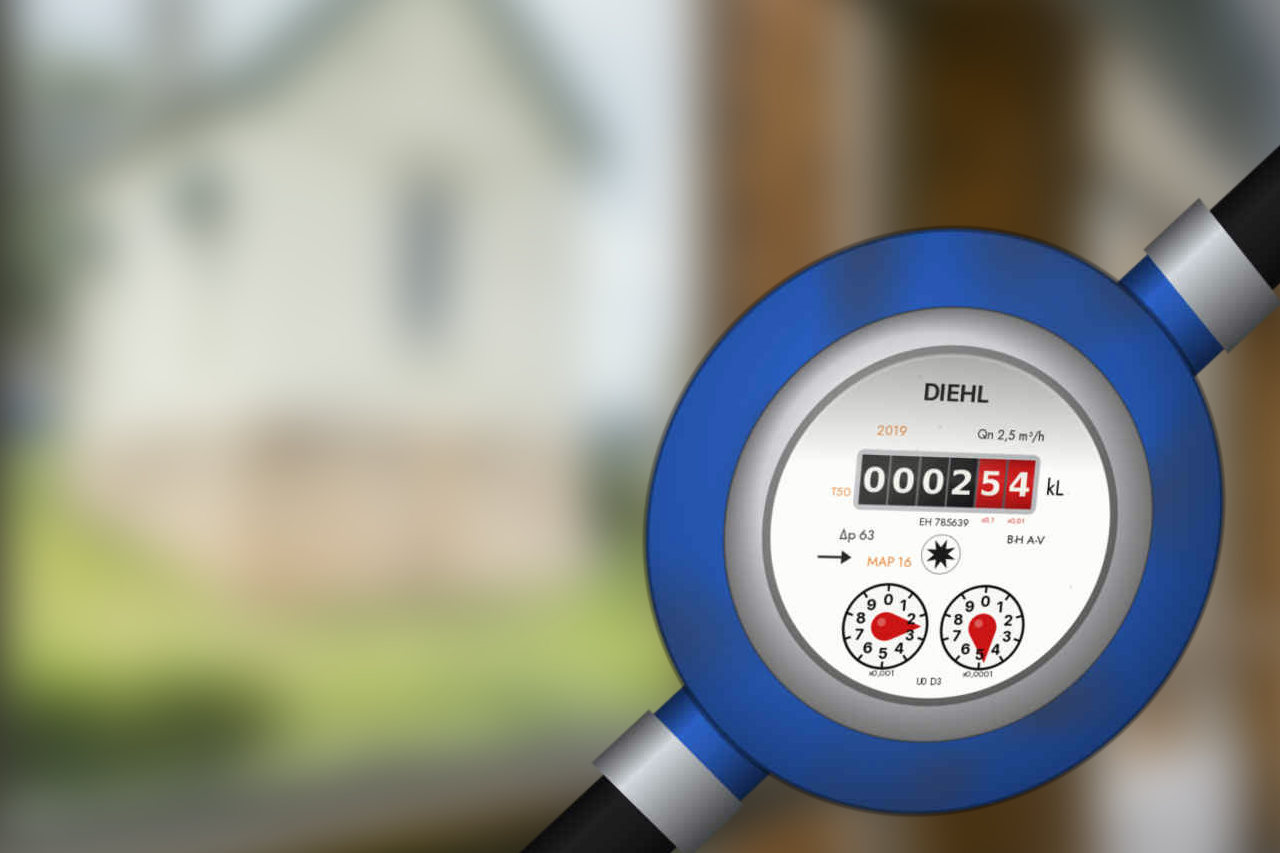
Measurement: 2.5424 kL
